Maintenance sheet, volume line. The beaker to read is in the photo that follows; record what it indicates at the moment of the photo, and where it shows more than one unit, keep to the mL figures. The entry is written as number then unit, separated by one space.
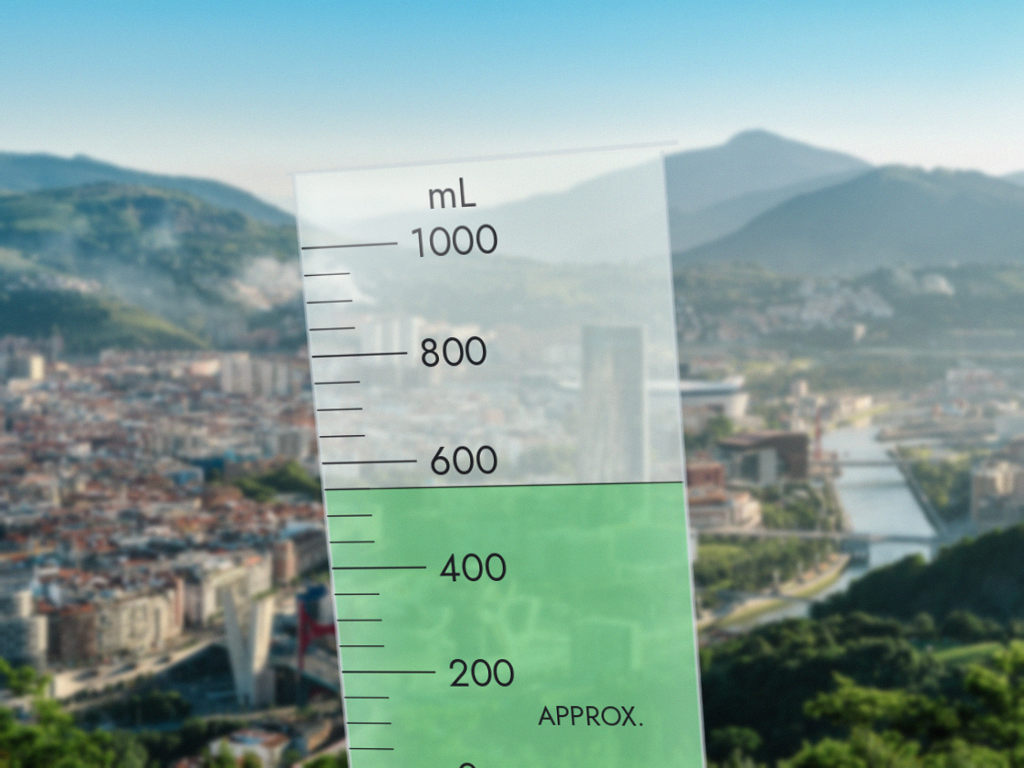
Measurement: 550 mL
